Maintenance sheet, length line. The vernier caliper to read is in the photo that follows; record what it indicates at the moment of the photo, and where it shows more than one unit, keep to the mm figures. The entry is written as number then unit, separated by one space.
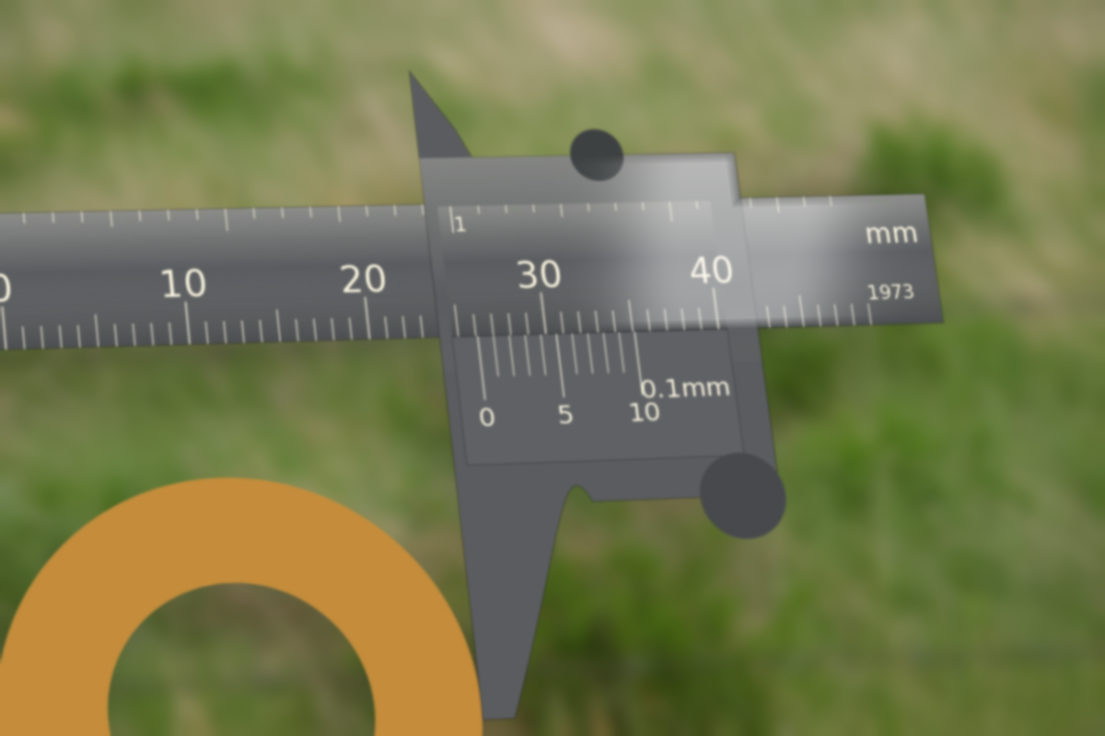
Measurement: 26.1 mm
